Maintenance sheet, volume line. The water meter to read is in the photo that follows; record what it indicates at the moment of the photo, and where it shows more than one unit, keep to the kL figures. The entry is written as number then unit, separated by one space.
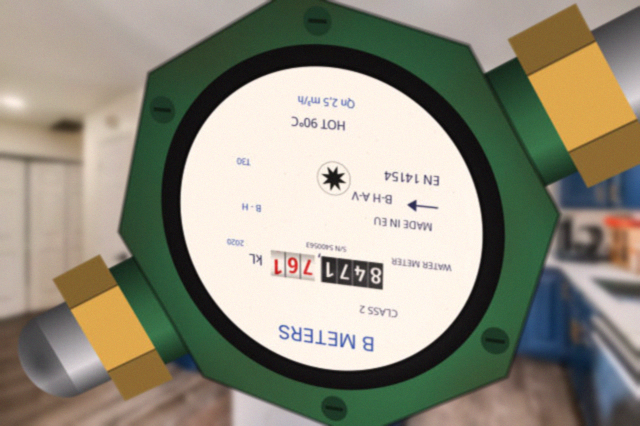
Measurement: 8471.761 kL
